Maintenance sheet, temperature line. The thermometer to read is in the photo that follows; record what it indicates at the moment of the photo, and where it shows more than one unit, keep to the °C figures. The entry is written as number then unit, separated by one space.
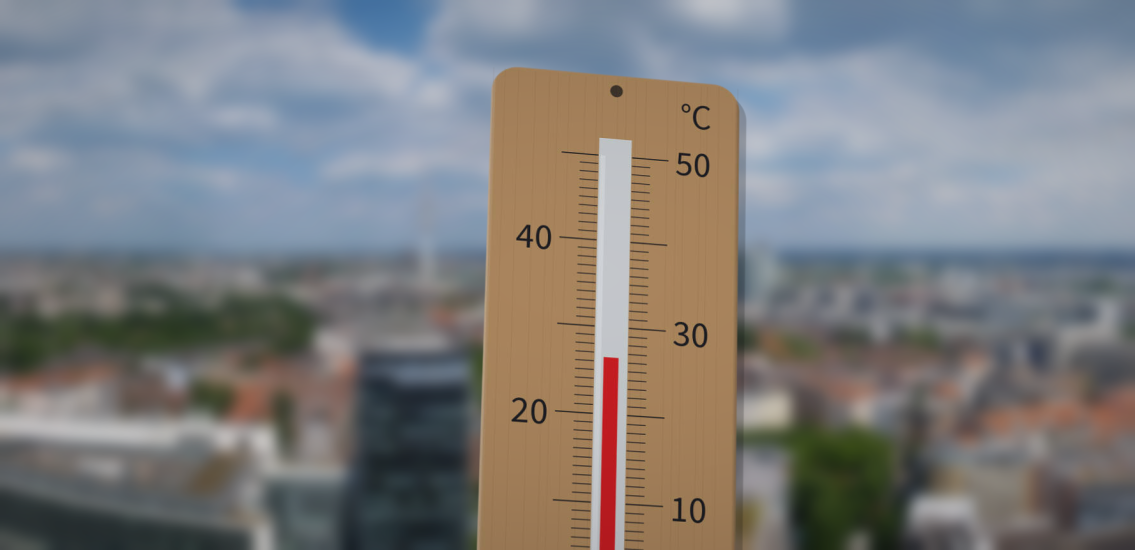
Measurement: 26.5 °C
